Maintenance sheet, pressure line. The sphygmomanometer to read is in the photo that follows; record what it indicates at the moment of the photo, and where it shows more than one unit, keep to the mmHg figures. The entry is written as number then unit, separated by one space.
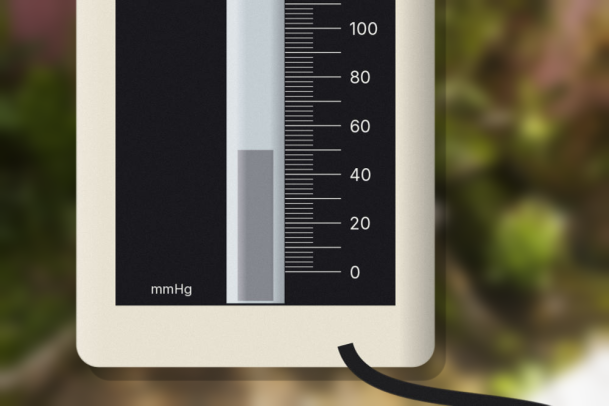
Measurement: 50 mmHg
